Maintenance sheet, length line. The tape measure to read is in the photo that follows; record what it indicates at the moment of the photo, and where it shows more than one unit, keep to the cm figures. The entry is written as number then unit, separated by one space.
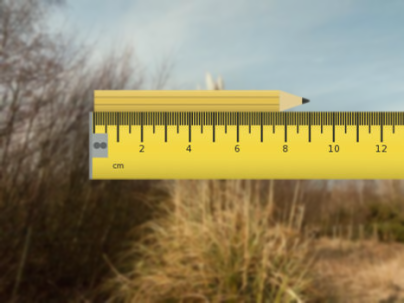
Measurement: 9 cm
